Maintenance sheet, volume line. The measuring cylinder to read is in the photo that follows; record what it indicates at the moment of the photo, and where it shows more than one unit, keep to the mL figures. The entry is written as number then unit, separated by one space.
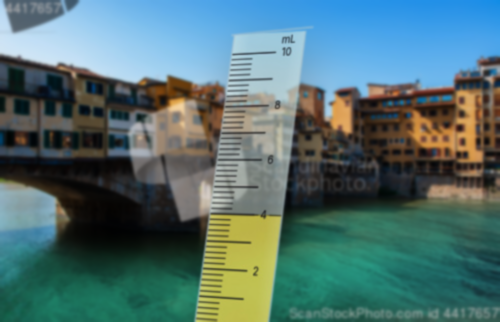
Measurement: 4 mL
